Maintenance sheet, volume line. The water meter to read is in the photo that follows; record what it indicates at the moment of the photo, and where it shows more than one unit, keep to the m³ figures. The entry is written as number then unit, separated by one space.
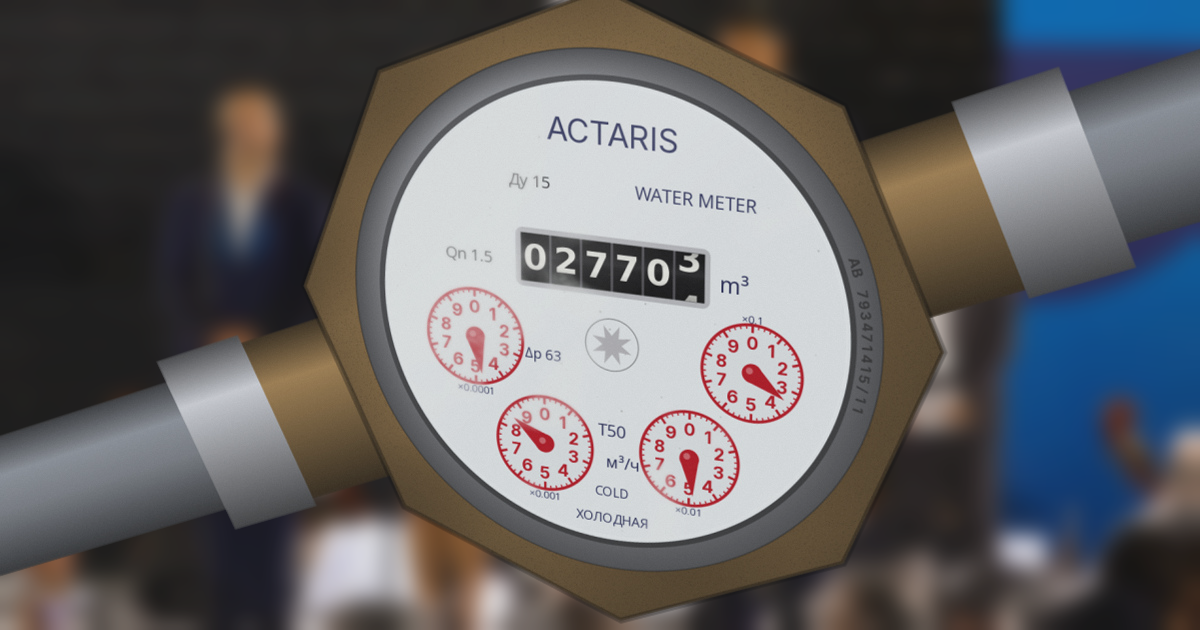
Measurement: 27703.3484 m³
